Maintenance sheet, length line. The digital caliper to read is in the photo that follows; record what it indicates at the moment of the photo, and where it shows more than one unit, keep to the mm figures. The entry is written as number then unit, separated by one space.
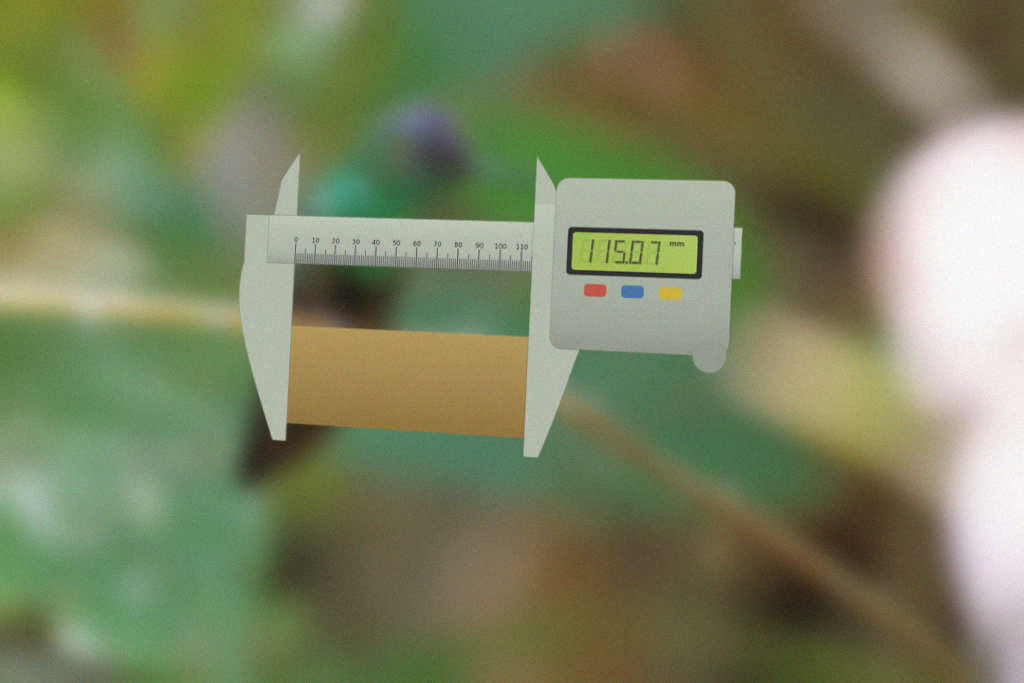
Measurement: 115.07 mm
